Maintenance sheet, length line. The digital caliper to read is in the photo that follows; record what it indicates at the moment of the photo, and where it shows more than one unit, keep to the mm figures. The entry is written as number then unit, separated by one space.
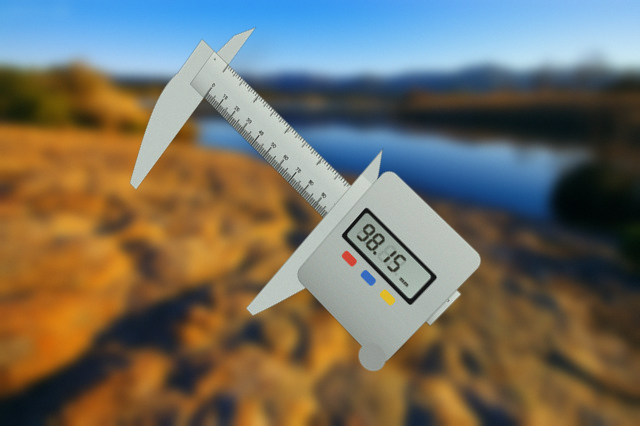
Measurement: 98.15 mm
